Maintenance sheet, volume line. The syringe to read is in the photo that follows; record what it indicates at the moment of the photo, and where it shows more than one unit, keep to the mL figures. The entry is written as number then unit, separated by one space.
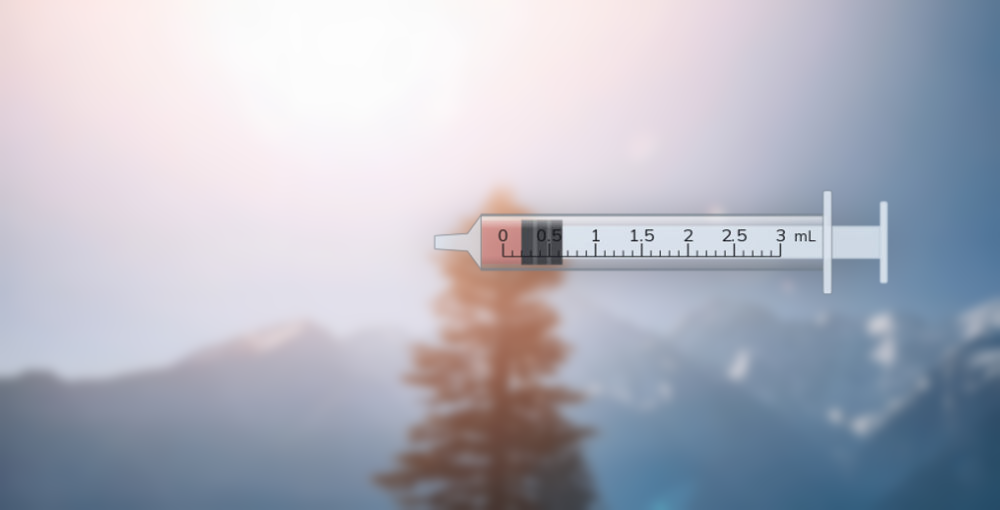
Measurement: 0.2 mL
